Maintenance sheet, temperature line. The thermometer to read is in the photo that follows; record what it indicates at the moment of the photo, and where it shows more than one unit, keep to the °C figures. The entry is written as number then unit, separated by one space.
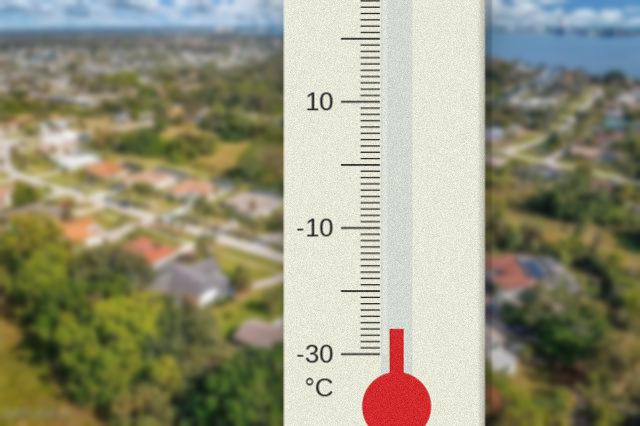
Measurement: -26 °C
